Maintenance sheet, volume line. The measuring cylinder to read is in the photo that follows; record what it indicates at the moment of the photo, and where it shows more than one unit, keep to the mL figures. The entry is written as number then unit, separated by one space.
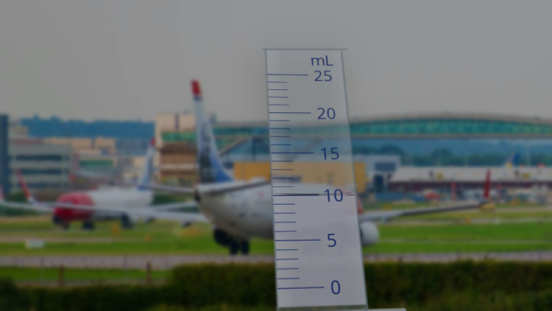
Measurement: 10 mL
